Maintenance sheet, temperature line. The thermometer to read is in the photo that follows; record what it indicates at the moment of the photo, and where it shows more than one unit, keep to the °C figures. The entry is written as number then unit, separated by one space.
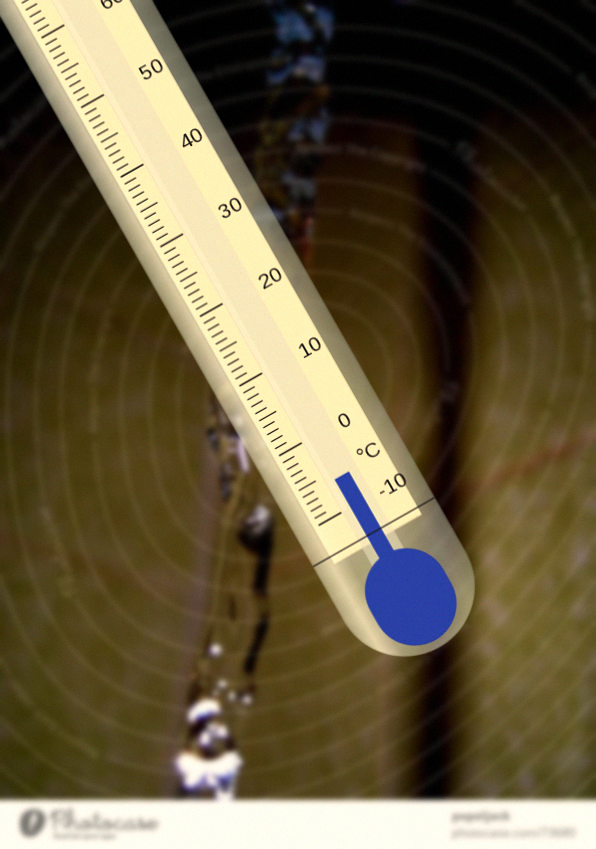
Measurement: -6 °C
